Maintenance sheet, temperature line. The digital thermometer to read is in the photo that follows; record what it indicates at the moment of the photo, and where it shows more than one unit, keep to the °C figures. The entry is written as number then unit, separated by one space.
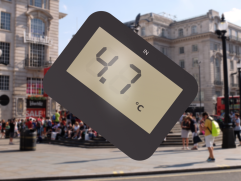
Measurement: 4.7 °C
